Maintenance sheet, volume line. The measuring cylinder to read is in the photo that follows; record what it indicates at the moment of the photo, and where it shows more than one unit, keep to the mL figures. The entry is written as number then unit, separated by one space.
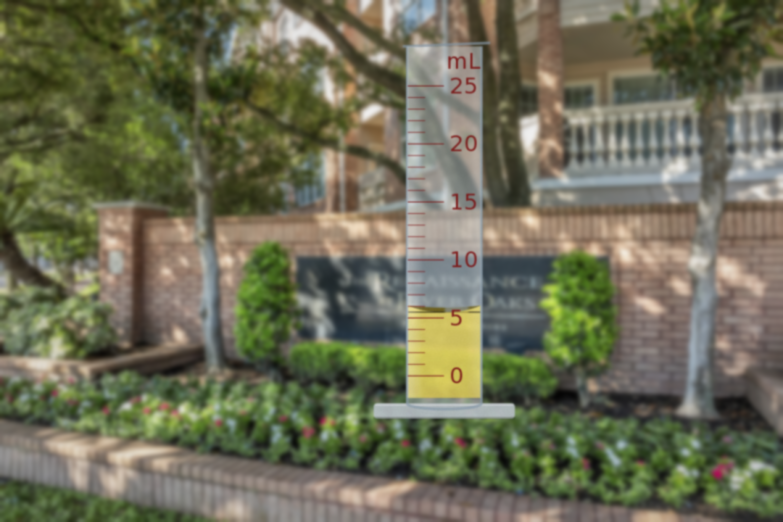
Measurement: 5.5 mL
